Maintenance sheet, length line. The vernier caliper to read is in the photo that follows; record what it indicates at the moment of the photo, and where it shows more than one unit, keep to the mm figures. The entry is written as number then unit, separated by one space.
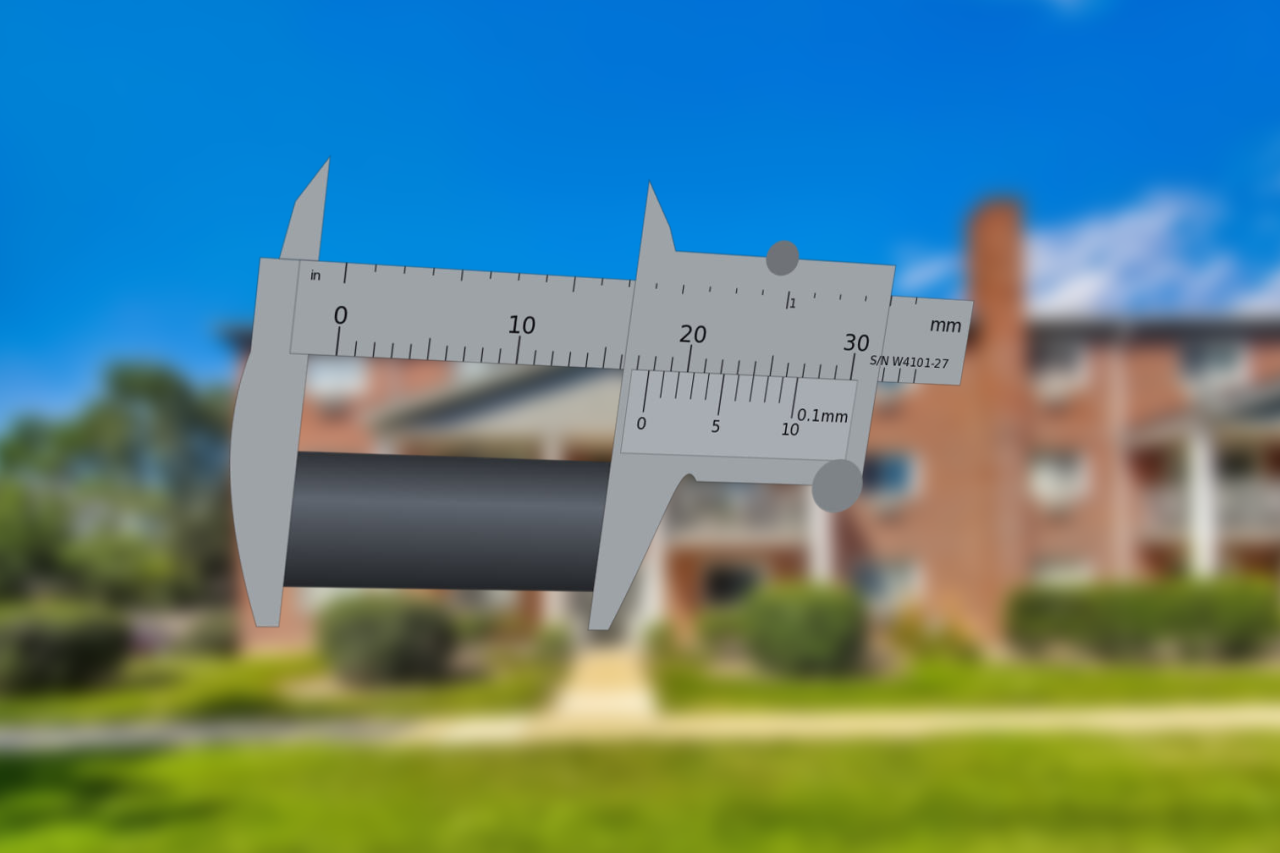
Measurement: 17.7 mm
